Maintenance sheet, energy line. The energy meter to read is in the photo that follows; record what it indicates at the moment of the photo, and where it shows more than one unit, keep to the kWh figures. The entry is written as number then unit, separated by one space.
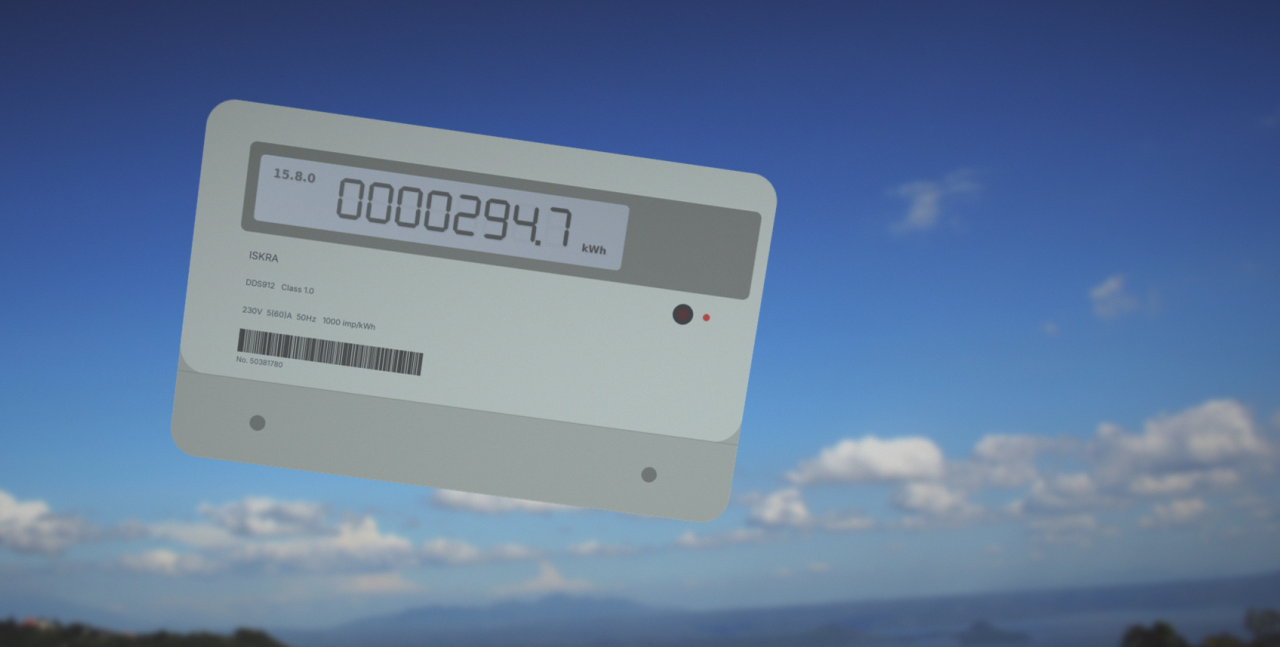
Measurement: 294.7 kWh
